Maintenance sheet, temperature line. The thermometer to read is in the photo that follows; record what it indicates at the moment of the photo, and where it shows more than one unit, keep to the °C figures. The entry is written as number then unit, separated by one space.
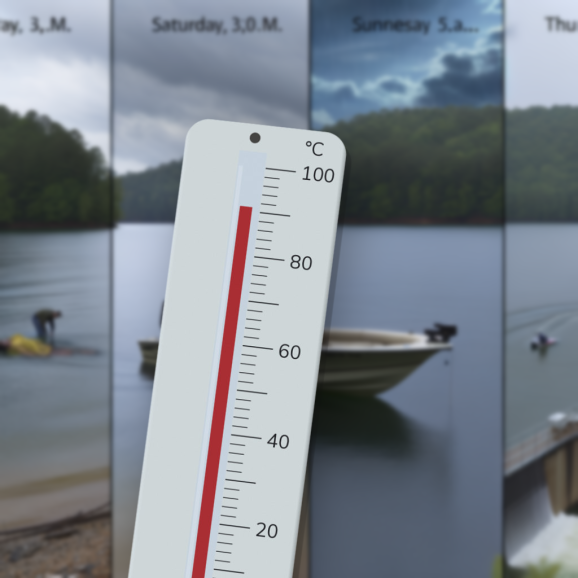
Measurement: 91 °C
